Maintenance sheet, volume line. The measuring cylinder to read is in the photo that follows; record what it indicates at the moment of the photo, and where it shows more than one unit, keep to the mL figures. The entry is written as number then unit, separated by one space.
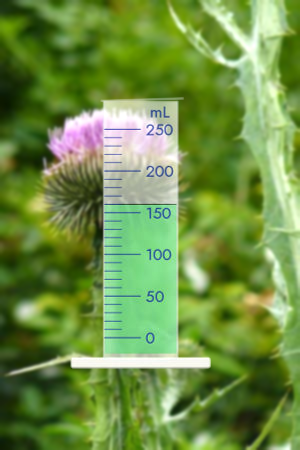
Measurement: 160 mL
